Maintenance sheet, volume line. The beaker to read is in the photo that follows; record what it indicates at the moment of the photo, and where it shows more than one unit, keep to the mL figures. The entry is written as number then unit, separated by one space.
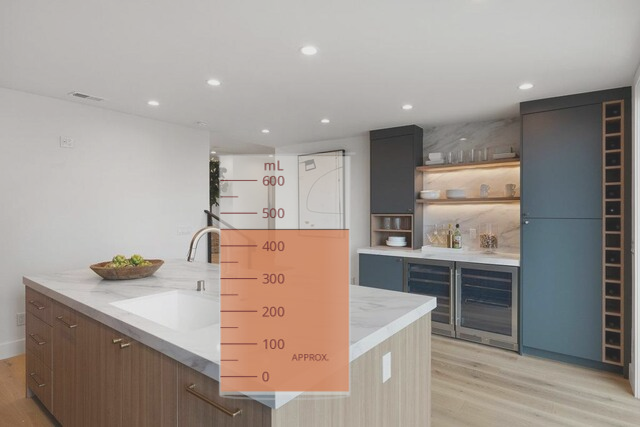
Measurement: 450 mL
